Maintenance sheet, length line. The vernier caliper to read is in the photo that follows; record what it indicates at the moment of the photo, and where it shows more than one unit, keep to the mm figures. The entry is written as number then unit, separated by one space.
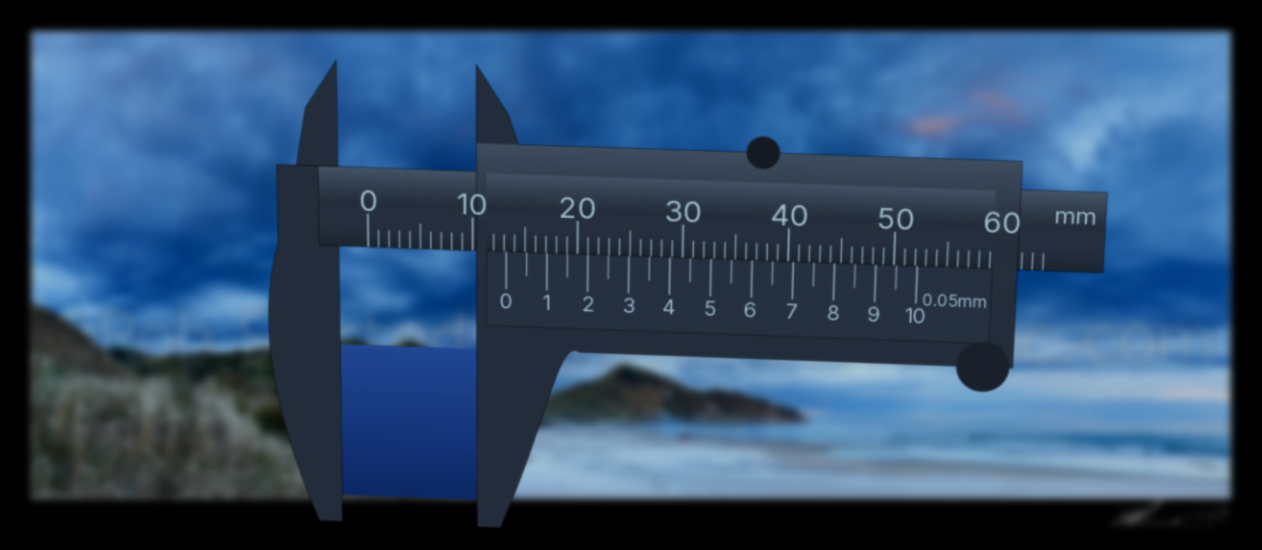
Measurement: 13.2 mm
